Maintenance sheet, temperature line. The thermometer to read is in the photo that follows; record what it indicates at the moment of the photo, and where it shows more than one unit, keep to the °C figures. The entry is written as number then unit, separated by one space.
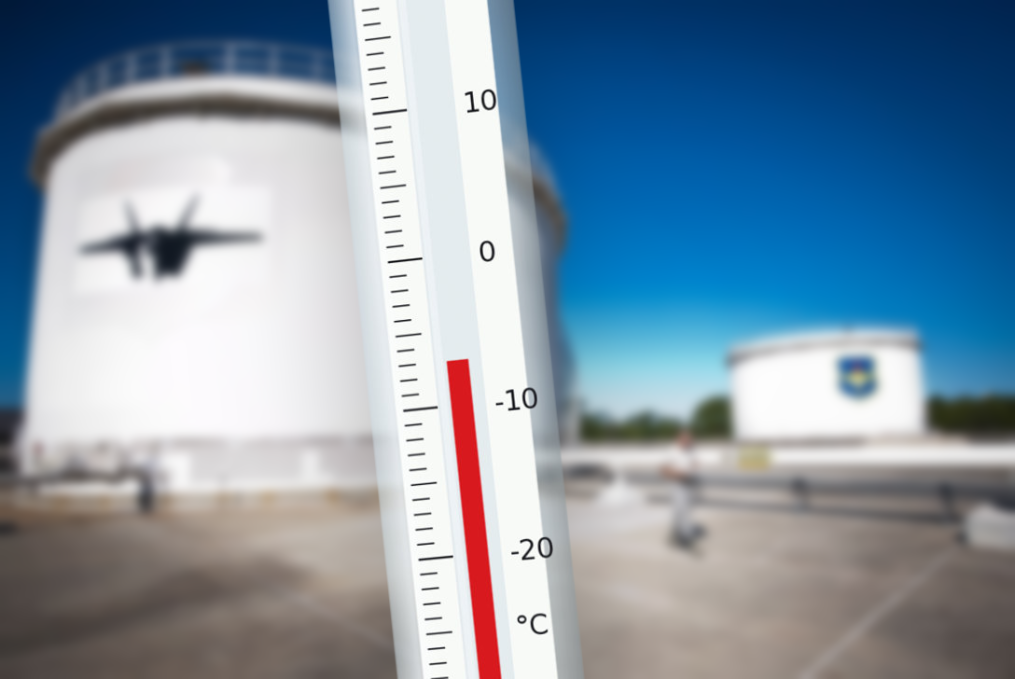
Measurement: -7 °C
